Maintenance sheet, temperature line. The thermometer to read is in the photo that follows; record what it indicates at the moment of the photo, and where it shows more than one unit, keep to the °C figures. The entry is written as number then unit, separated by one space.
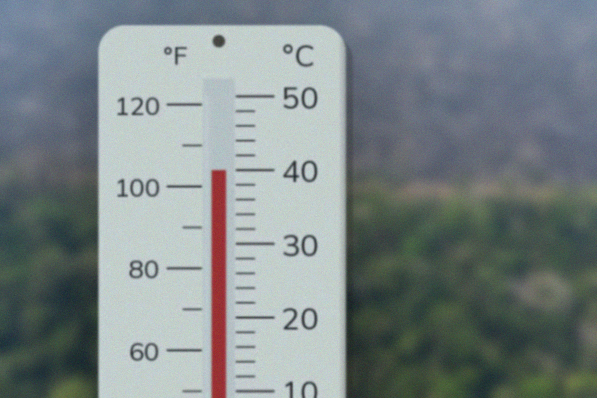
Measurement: 40 °C
